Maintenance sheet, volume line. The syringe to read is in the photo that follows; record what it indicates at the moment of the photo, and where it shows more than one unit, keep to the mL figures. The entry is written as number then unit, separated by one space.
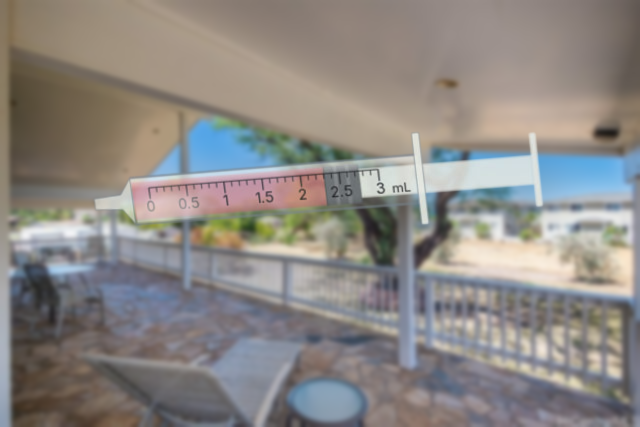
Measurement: 2.3 mL
